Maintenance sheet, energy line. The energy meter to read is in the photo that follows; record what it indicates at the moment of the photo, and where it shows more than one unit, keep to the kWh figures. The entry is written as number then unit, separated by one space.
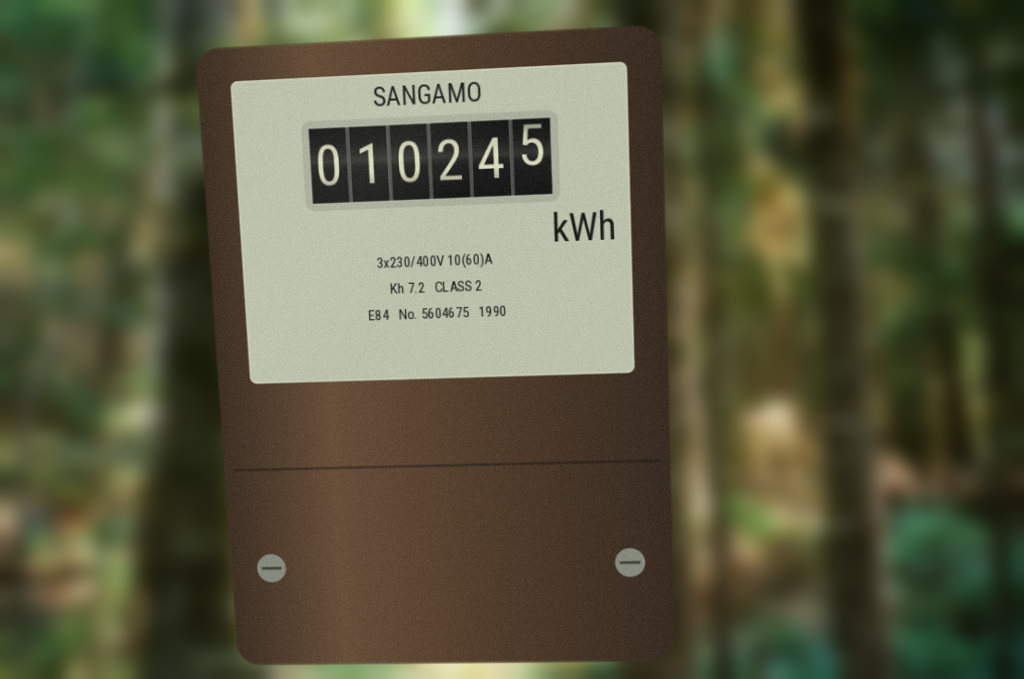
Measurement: 10245 kWh
